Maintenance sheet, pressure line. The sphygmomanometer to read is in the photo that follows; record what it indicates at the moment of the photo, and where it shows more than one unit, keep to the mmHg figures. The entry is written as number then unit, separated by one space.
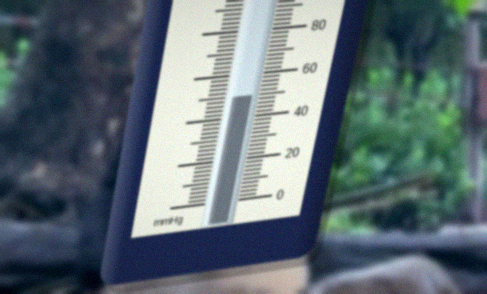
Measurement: 50 mmHg
